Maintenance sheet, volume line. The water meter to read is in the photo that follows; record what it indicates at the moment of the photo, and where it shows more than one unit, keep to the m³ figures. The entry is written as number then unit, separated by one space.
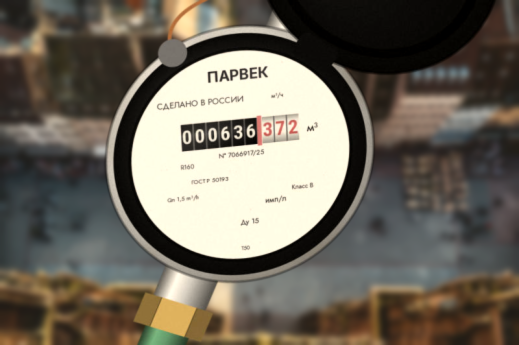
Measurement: 636.372 m³
